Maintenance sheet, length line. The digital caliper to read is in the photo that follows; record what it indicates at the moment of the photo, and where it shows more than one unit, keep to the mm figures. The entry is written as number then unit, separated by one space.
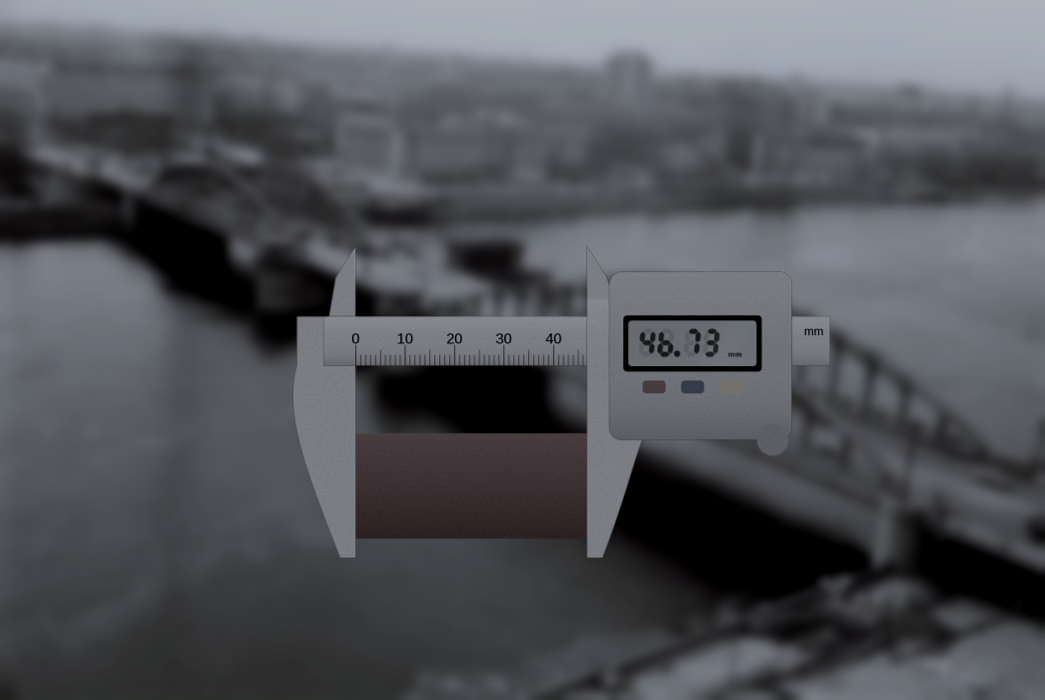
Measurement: 46.73 mm
